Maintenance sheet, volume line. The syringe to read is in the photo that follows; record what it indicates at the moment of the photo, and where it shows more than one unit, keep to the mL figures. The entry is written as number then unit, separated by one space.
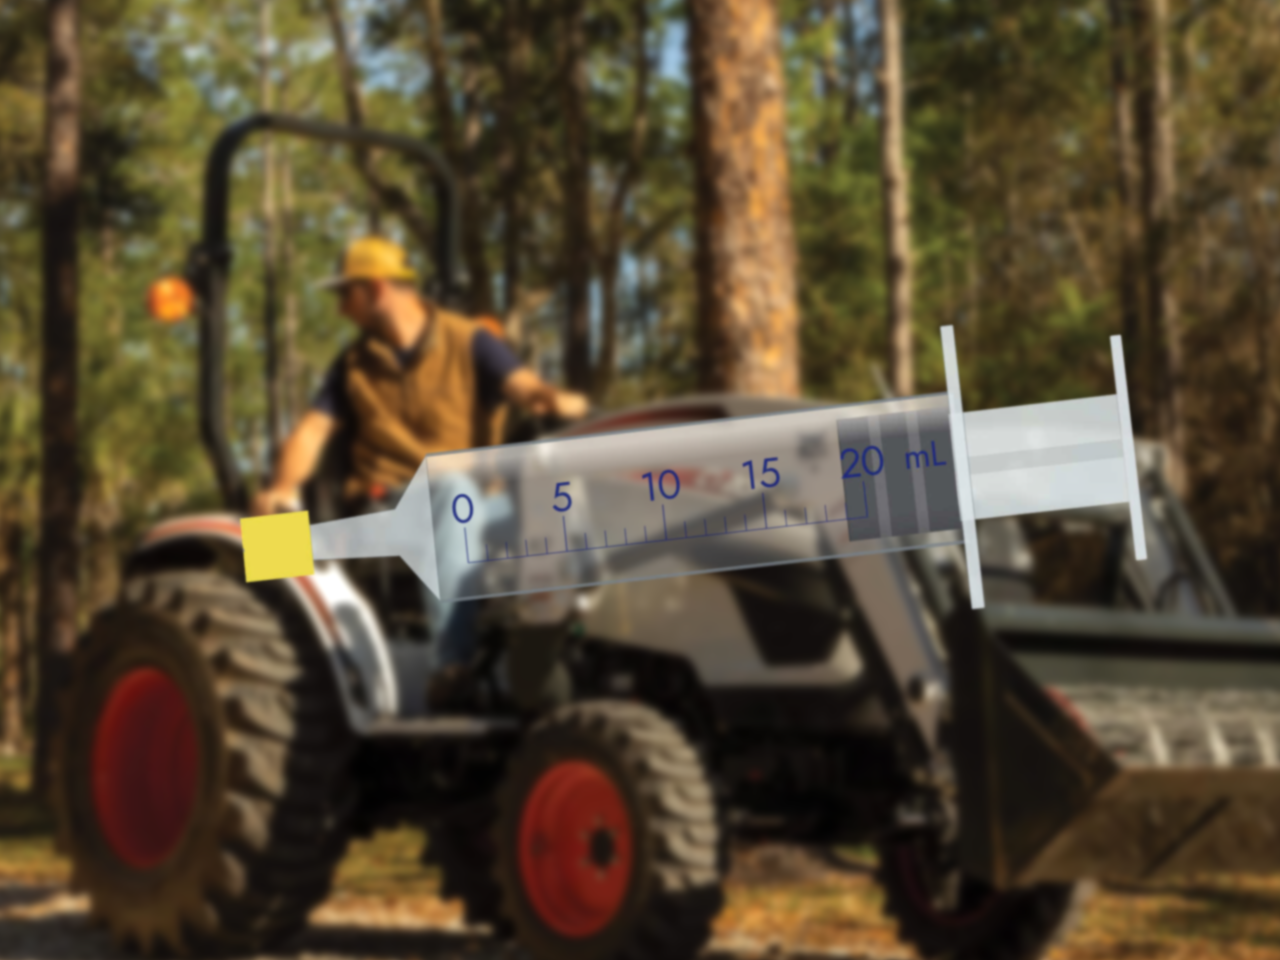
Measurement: 19 mL
